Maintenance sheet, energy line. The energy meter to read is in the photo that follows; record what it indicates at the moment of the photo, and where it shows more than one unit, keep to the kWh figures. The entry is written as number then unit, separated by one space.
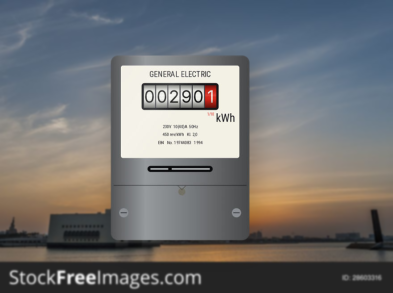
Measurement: 290.1 kWh
